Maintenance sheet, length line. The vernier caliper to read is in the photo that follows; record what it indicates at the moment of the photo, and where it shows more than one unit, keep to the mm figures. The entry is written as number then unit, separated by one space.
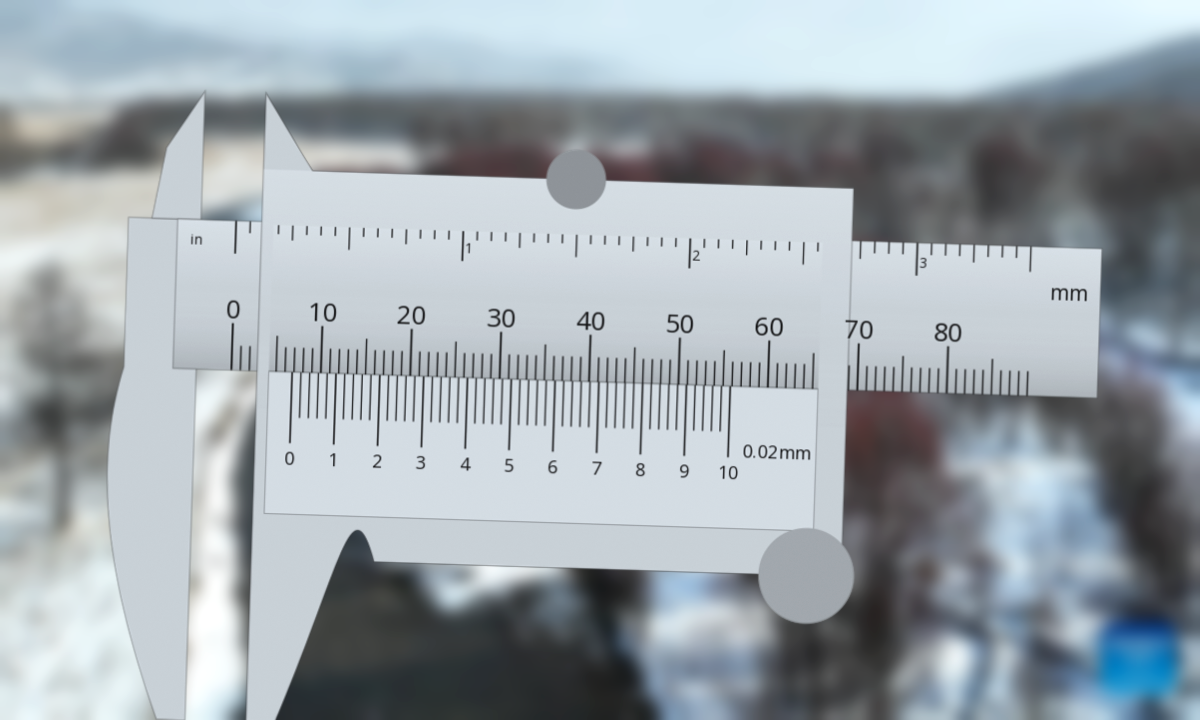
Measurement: 6.8 mm
